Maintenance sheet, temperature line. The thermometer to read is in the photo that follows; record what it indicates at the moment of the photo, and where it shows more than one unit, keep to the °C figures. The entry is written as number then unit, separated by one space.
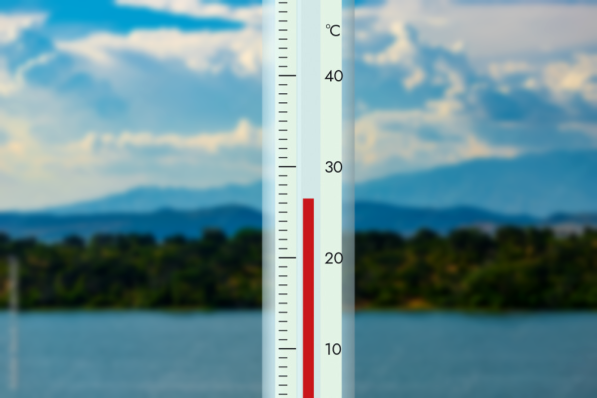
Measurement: 26.5 °C
